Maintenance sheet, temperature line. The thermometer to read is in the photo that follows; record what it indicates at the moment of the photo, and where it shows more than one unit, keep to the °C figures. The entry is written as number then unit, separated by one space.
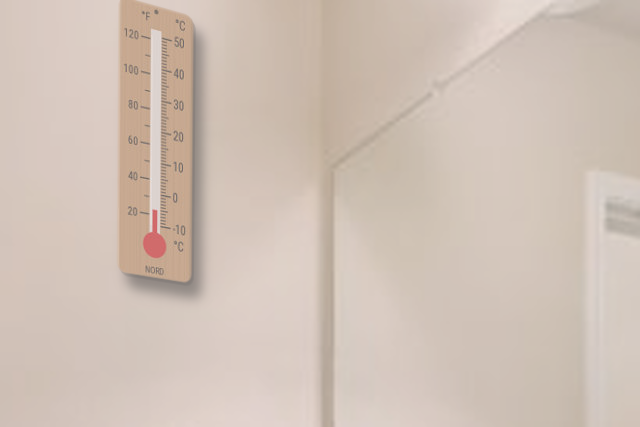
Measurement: -5 °C
